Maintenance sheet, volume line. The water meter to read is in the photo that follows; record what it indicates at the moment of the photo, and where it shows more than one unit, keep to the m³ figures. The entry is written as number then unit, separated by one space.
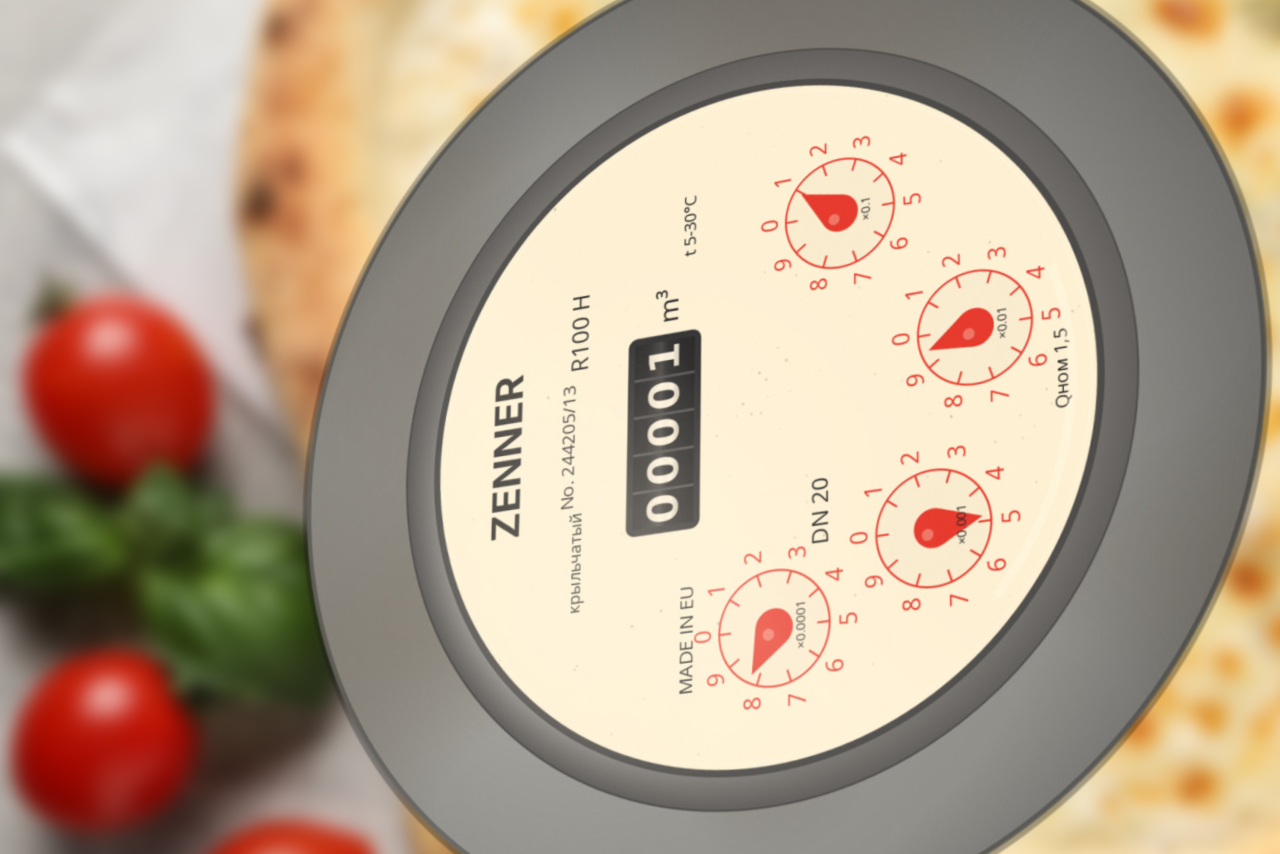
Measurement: 1.0948 m³
